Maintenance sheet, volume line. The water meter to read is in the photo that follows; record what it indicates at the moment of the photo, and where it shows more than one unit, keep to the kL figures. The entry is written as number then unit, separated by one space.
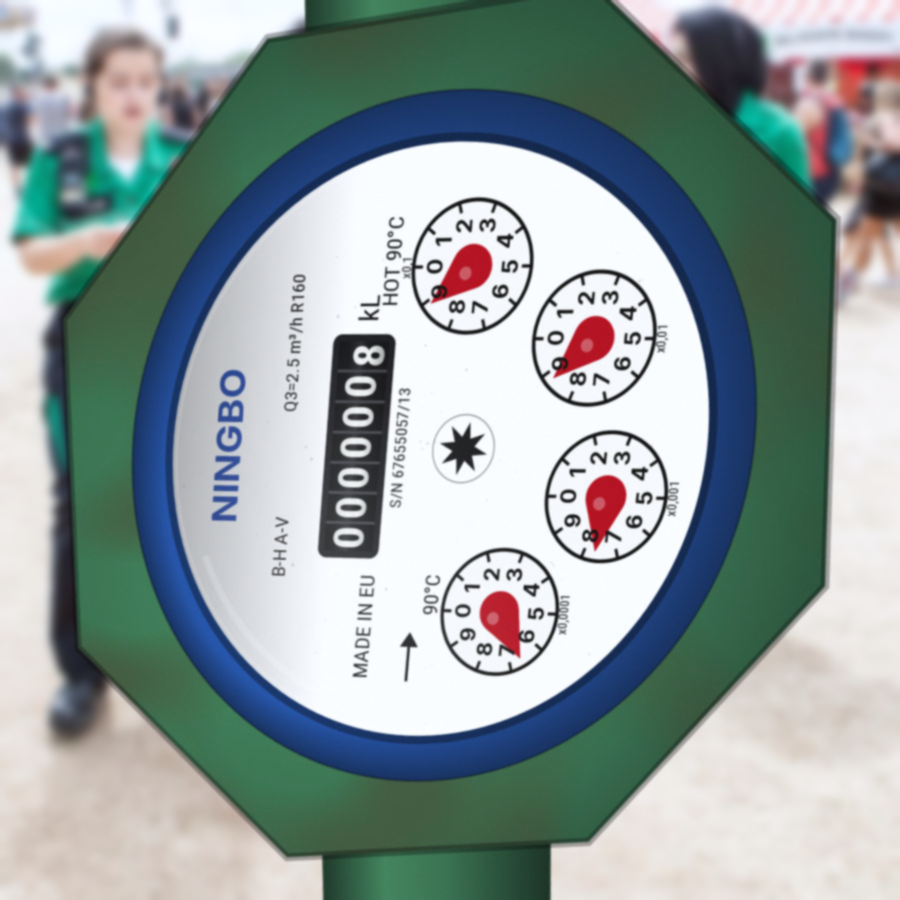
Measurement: 7.8876 kL
